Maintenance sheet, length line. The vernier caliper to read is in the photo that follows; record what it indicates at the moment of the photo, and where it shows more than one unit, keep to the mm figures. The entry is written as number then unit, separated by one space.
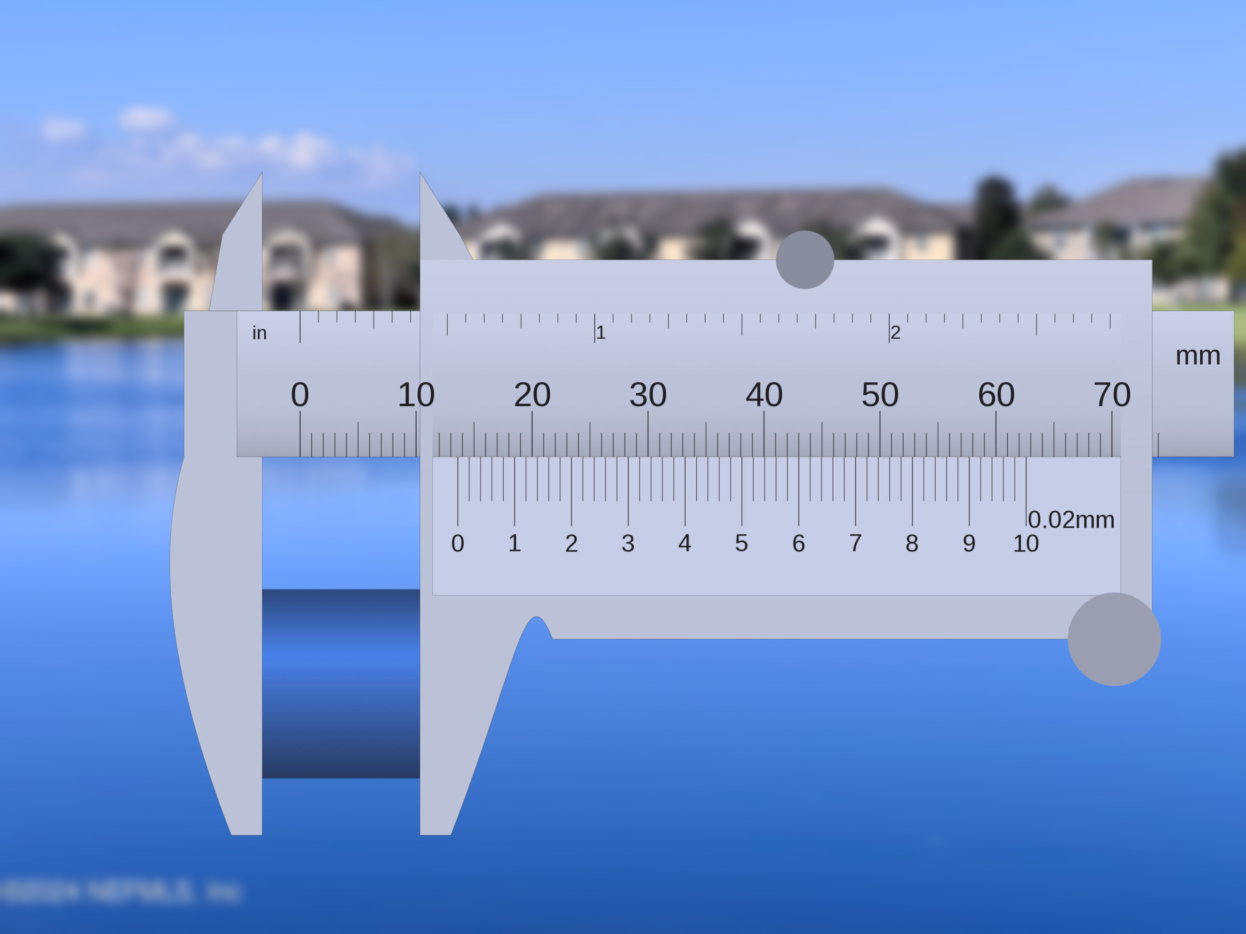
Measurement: 13.6 mm
